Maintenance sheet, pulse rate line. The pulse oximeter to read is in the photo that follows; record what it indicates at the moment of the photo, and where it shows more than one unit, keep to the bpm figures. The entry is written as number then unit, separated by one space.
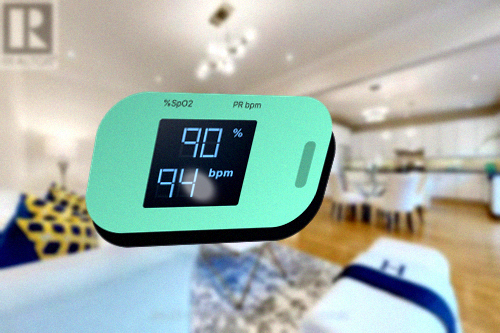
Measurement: 94 bpm
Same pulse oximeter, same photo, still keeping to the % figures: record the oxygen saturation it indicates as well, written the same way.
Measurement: 90 %
